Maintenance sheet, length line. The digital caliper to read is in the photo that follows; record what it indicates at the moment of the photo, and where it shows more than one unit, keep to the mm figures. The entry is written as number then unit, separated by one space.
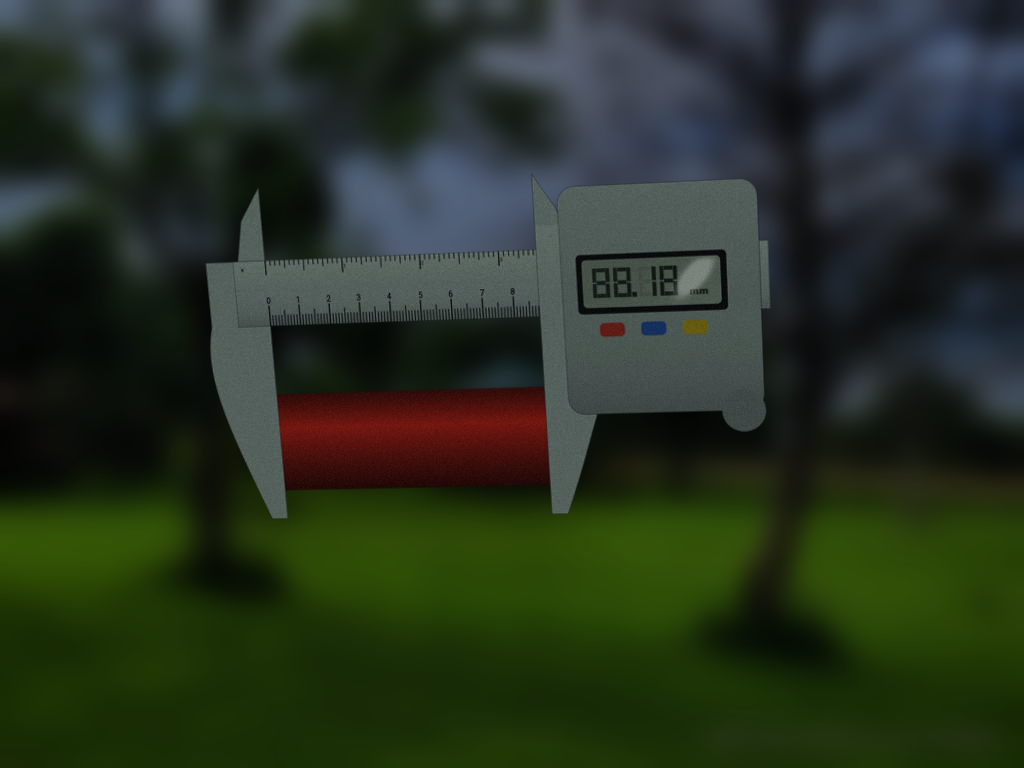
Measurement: 88.18 mm
